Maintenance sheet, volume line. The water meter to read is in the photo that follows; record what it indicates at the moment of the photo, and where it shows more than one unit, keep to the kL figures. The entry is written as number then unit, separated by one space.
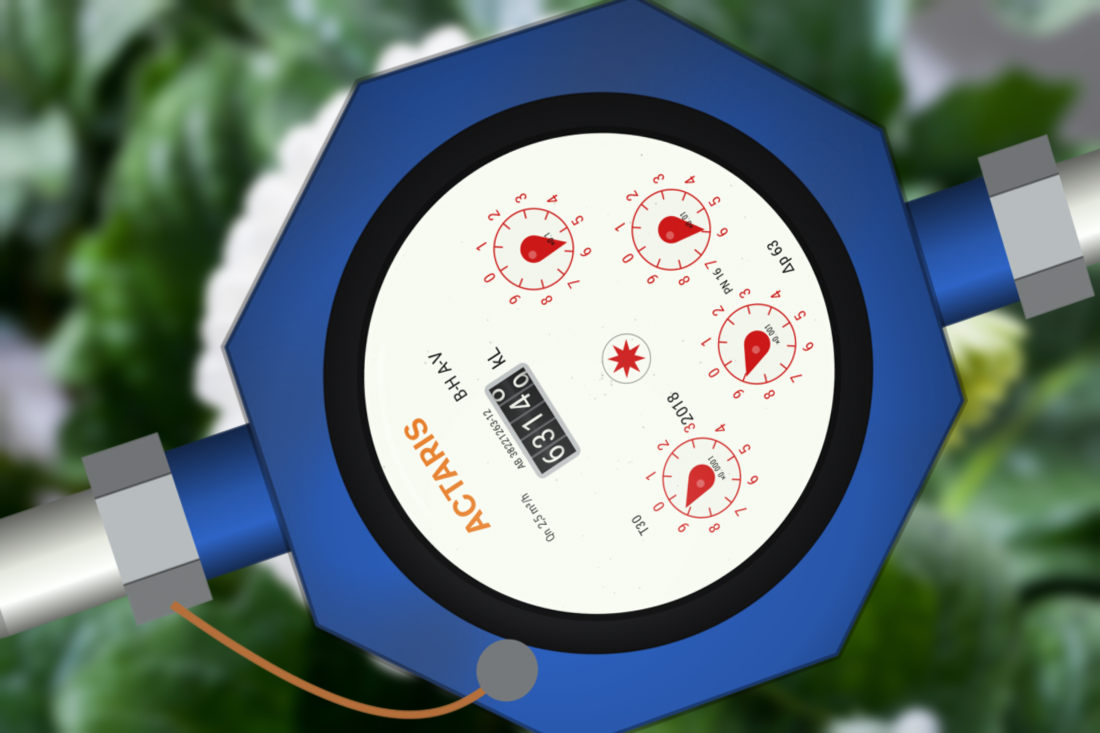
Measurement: 63148.5589 kL
